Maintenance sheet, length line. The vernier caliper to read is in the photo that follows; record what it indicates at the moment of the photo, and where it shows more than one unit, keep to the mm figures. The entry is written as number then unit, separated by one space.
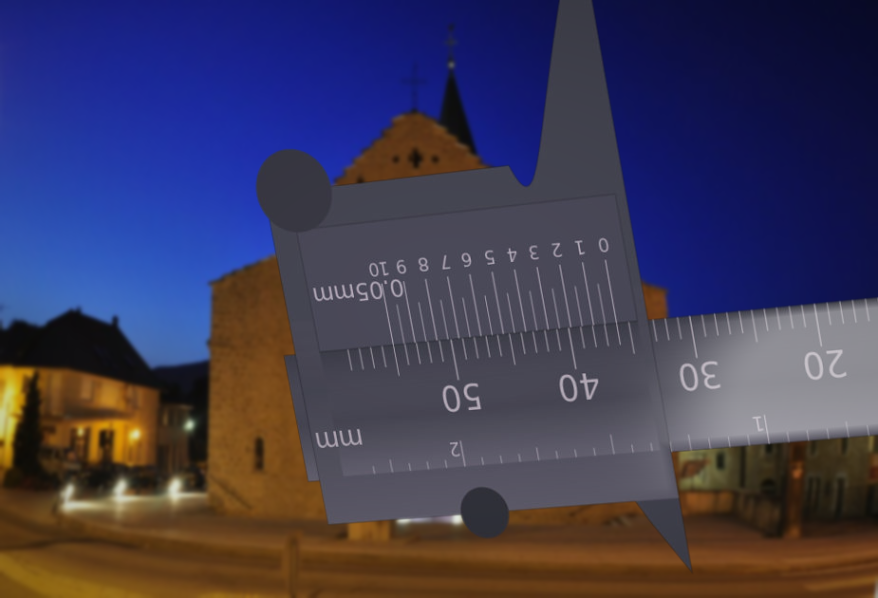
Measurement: 36.0 mm
